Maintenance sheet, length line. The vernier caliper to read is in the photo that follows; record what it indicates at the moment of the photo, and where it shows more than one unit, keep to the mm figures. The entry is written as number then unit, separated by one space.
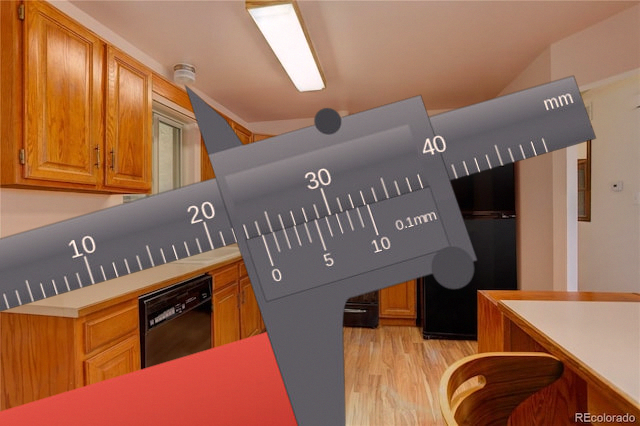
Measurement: 24.2 mm
